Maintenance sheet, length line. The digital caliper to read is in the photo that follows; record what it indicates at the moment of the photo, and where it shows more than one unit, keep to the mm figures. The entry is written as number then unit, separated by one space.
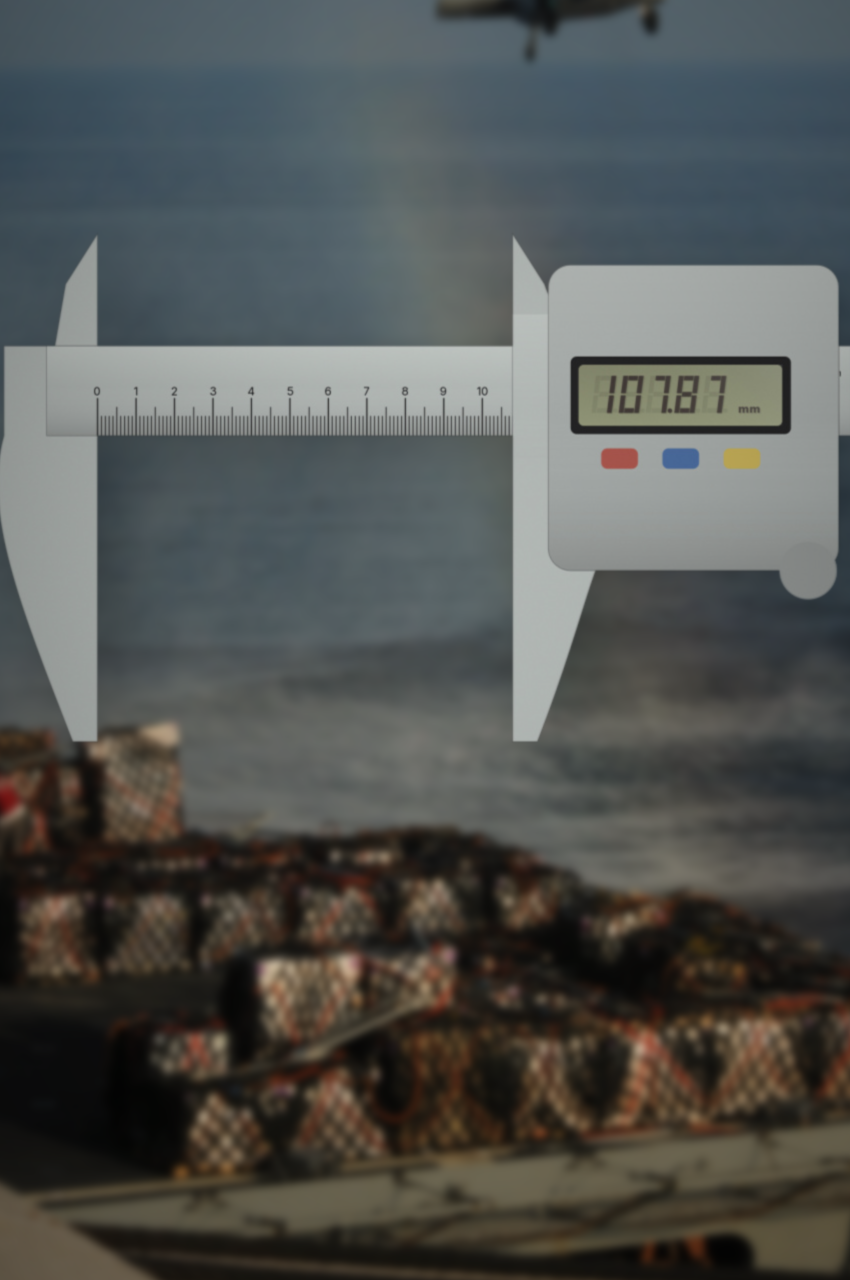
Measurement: 107.87 mm
